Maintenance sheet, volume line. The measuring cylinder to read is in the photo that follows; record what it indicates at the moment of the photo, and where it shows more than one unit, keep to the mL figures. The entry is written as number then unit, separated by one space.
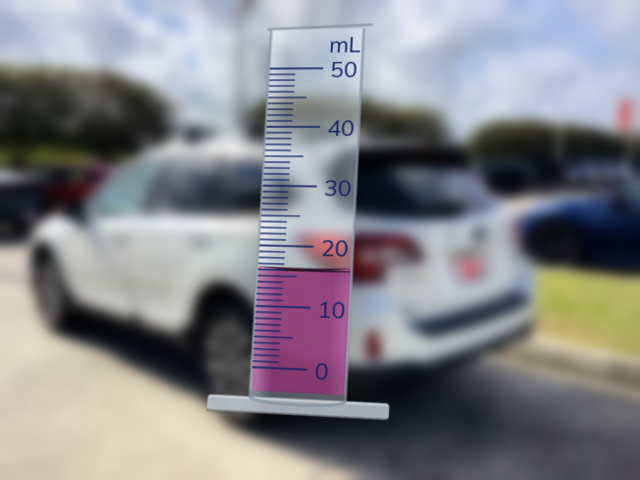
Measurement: 16 mL
